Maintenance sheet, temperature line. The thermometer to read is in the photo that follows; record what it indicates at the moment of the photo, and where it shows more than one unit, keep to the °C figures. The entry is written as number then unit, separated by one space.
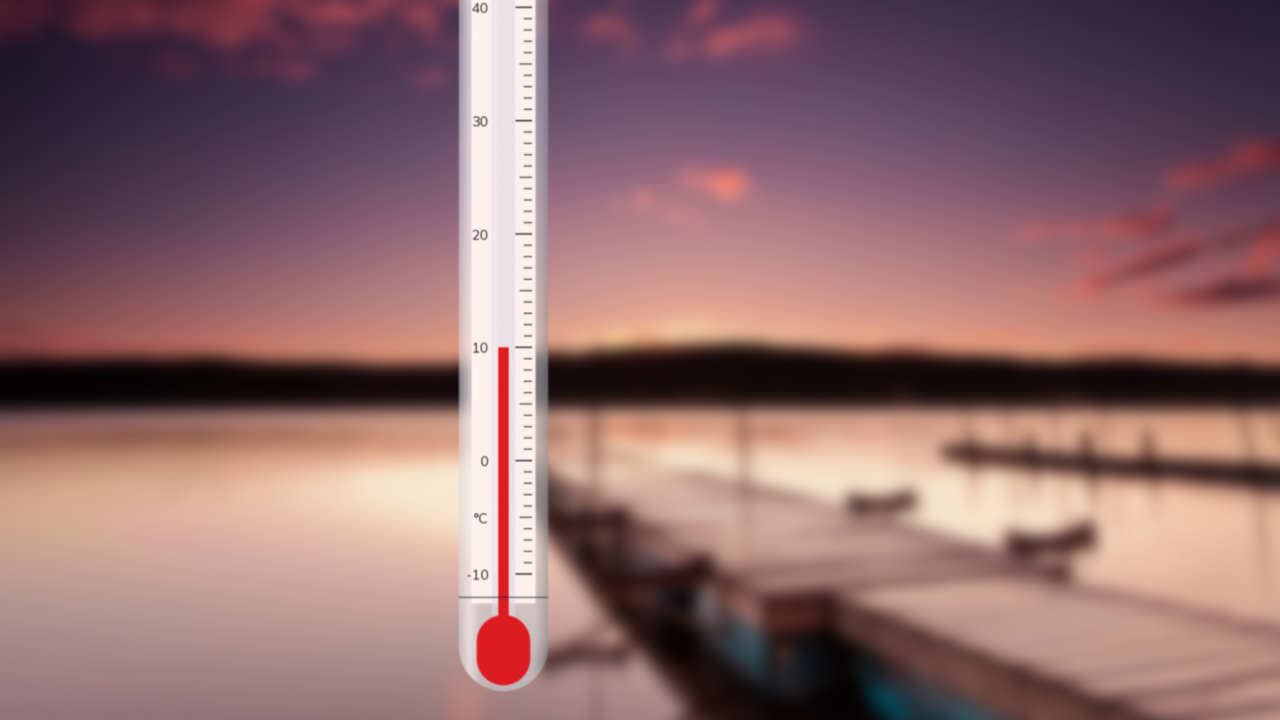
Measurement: 10 °C
